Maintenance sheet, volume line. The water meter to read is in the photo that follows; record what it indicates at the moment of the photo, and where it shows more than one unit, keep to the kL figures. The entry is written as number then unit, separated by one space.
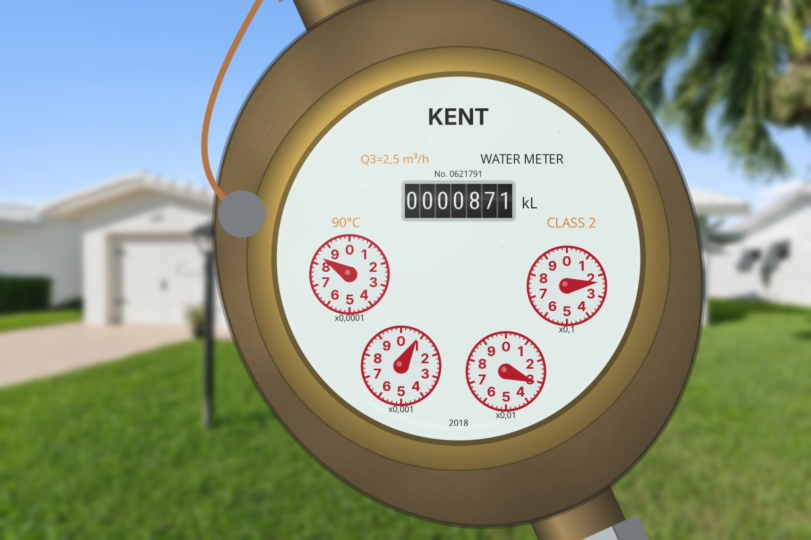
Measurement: 871.2308 kL
